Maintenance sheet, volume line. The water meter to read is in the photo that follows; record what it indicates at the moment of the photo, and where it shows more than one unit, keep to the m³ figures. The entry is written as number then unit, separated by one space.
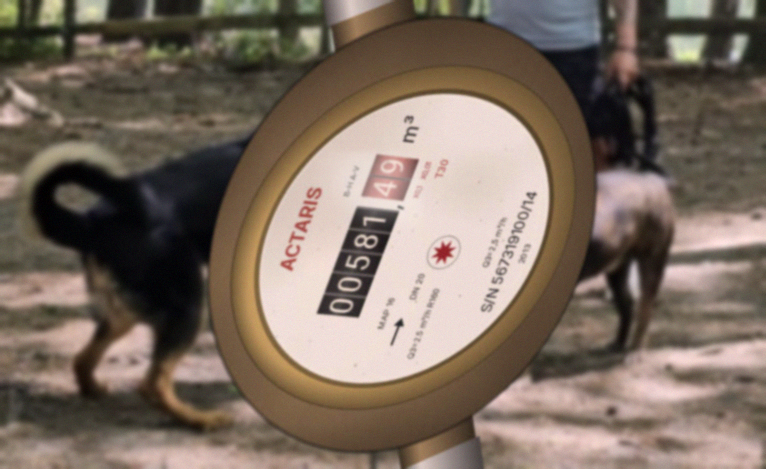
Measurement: 581.49 m³
